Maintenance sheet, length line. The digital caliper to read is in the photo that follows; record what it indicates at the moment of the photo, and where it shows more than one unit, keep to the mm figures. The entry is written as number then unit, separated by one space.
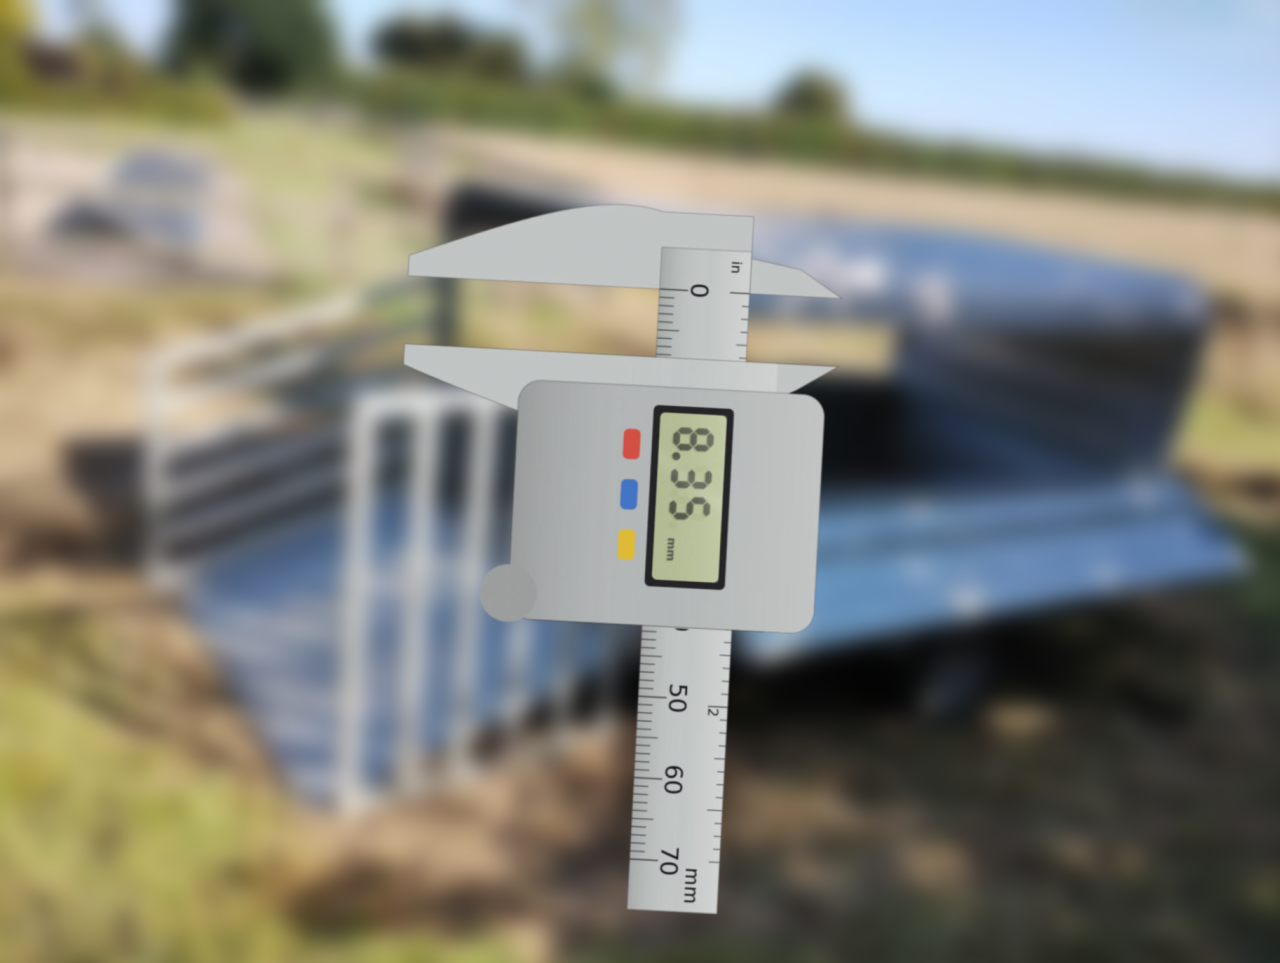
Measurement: 8.35 mm
